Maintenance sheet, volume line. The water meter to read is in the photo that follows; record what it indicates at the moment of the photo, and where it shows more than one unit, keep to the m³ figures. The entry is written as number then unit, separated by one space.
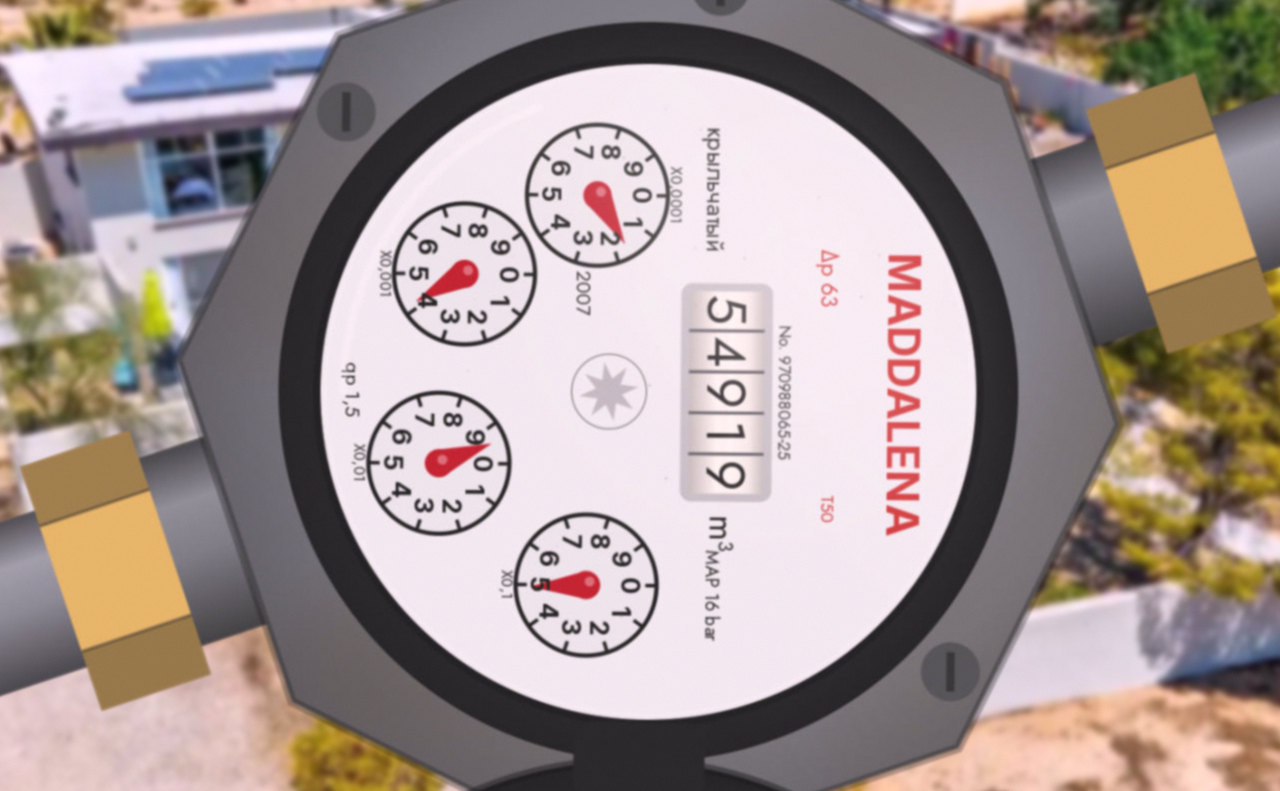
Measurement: 54919.4941 m³
